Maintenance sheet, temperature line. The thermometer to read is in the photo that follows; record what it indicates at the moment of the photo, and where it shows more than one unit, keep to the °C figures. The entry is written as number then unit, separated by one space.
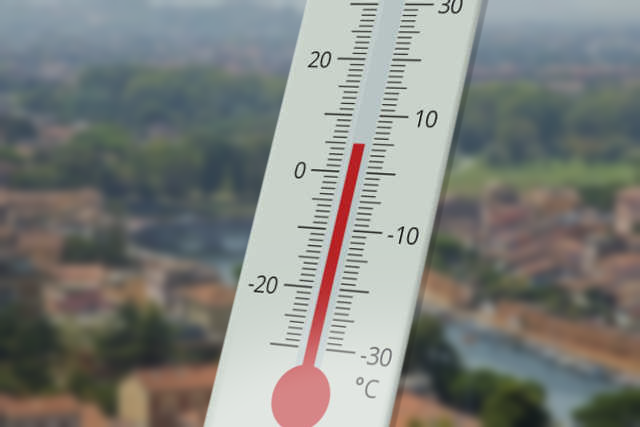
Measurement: 5 °C
